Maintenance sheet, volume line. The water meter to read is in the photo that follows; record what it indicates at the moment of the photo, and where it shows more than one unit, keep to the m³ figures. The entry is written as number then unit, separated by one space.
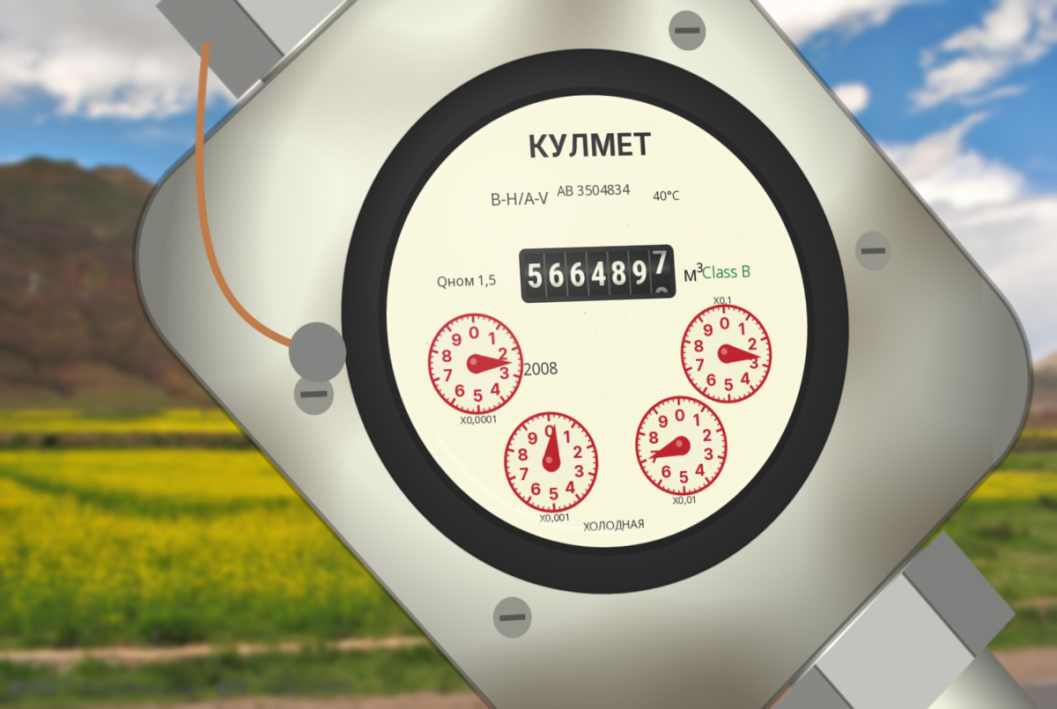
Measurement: 5664897.2702 m³
